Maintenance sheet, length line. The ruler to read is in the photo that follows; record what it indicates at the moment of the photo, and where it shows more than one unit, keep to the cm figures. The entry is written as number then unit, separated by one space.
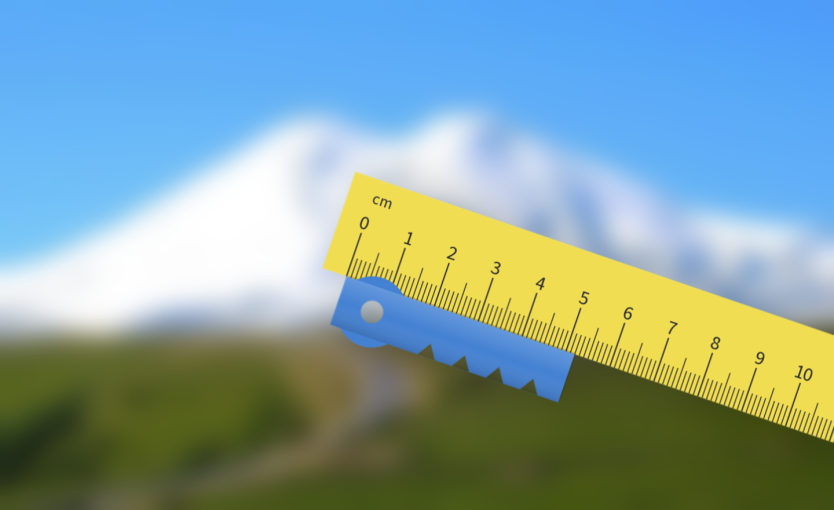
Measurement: 5.2 cm
